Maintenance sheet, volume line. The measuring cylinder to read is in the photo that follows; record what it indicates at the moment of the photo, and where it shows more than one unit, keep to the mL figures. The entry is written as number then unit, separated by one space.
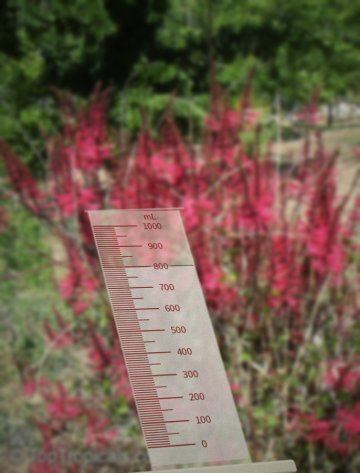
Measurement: 800 mL
